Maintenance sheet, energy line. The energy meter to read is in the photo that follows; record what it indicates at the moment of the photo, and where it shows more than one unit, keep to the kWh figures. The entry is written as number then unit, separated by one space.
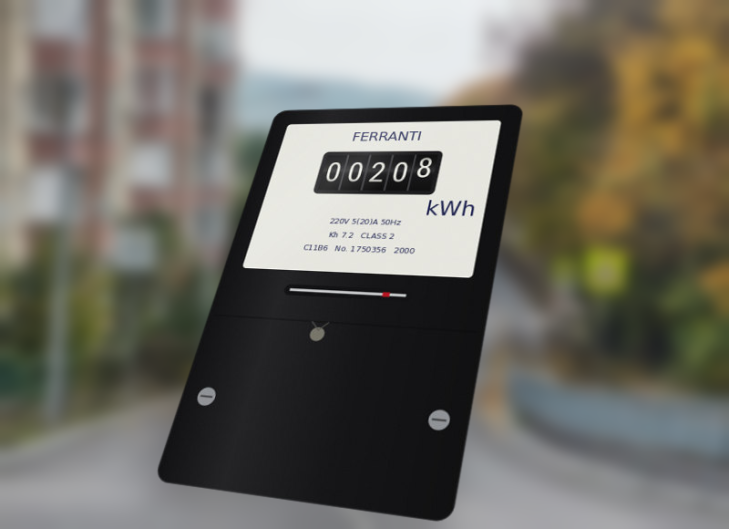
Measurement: 208 kWh
